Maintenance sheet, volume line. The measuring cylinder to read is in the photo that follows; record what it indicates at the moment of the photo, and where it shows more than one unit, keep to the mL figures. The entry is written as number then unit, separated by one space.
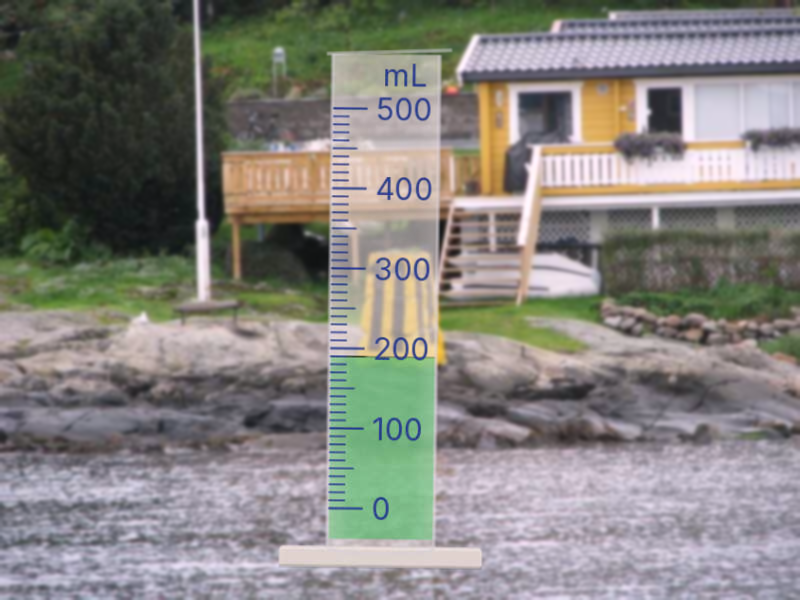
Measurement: 190 mL
